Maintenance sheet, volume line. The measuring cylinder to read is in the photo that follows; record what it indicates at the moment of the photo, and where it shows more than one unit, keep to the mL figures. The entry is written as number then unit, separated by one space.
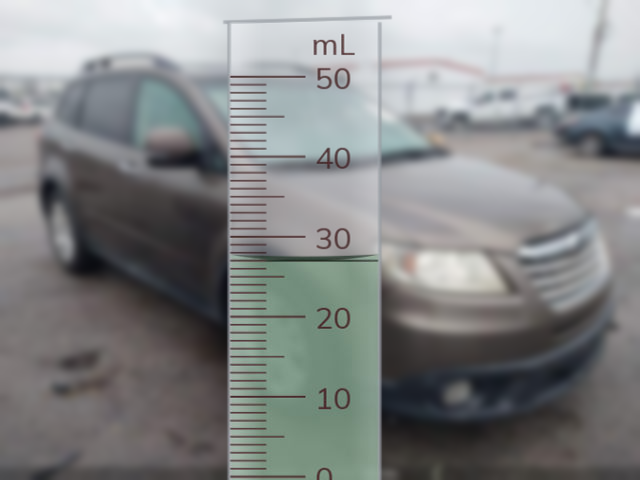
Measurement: 27 mL
